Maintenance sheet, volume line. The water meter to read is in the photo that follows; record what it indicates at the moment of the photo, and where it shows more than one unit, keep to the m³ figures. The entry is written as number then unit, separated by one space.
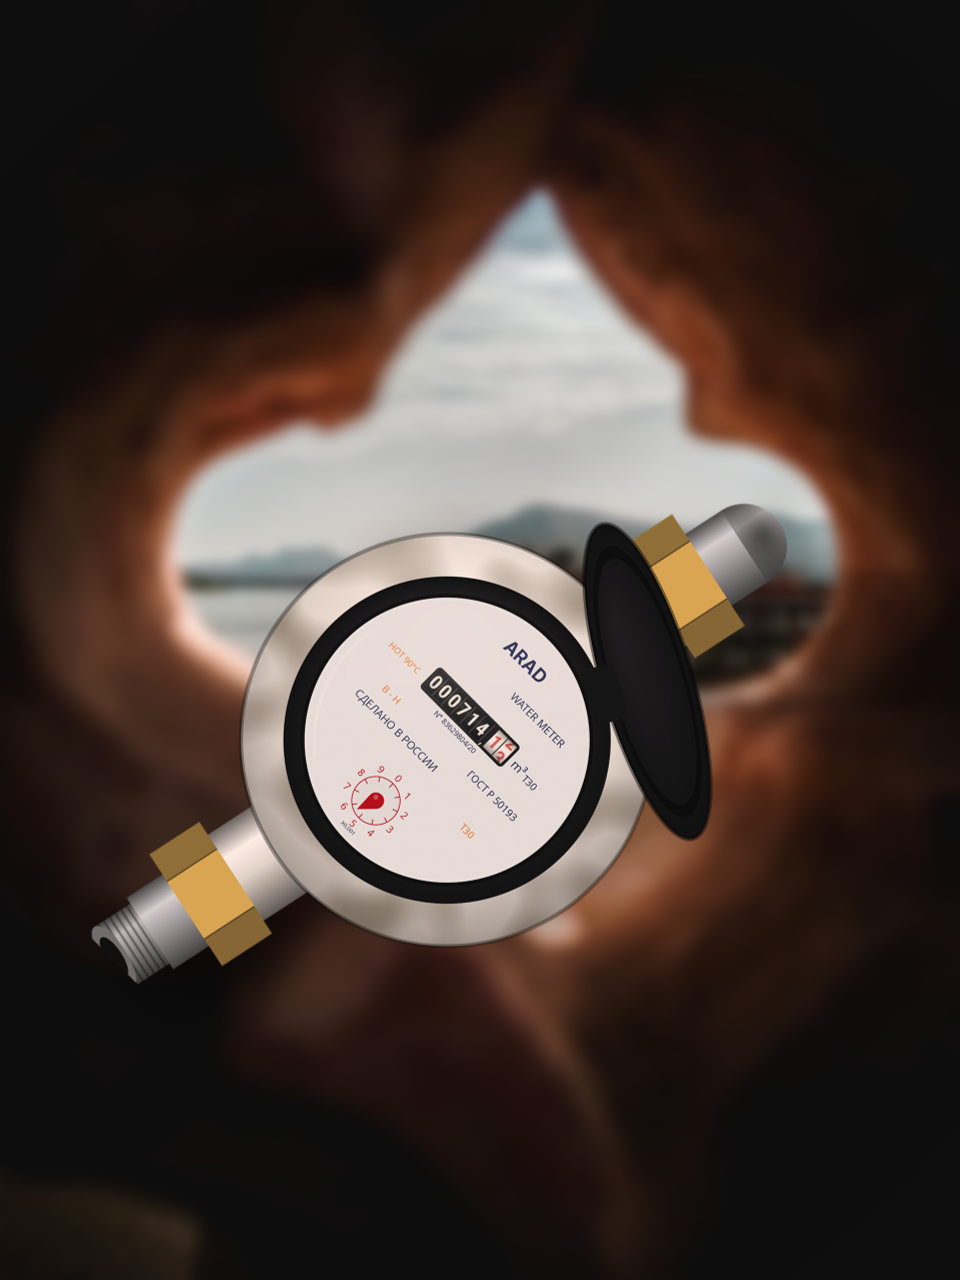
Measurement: 714.125 m³
